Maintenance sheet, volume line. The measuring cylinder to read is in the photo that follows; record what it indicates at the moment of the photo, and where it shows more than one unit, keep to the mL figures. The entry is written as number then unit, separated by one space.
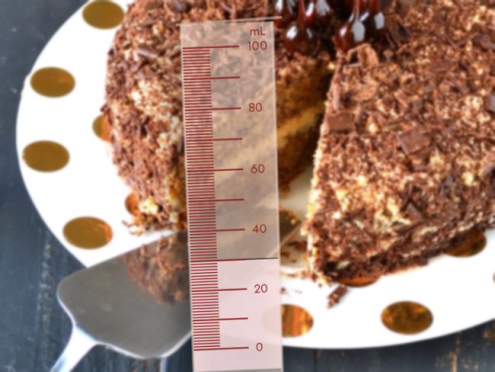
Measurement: 30 mL
